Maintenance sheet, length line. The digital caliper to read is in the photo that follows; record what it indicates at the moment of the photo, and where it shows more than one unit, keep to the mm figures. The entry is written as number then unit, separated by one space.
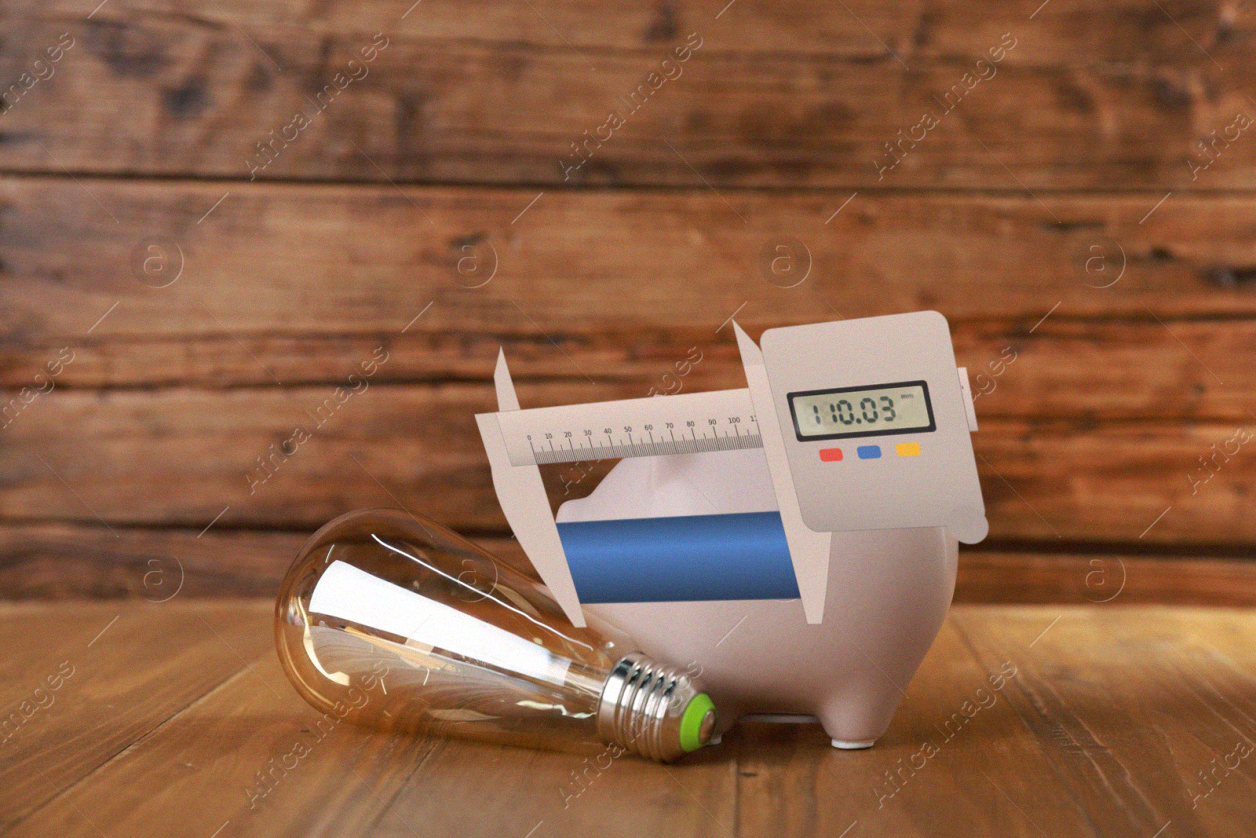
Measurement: 110.03 mm
